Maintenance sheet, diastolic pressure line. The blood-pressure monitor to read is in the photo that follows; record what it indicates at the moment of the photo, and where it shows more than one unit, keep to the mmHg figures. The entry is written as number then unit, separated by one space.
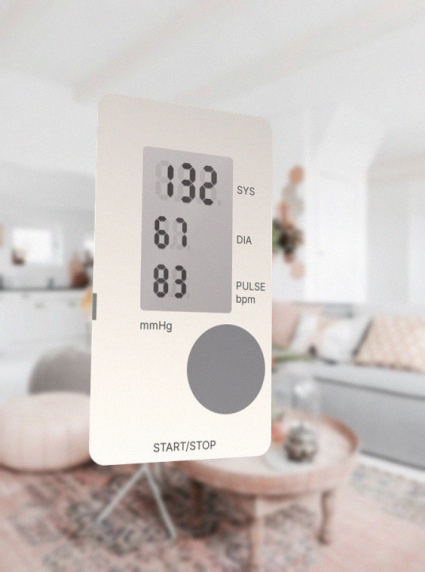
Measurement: 67 mmHg
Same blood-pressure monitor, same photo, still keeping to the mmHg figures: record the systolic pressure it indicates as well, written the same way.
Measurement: 132 mmHg
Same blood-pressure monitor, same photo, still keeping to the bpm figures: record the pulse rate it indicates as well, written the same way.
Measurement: 83 bpm
